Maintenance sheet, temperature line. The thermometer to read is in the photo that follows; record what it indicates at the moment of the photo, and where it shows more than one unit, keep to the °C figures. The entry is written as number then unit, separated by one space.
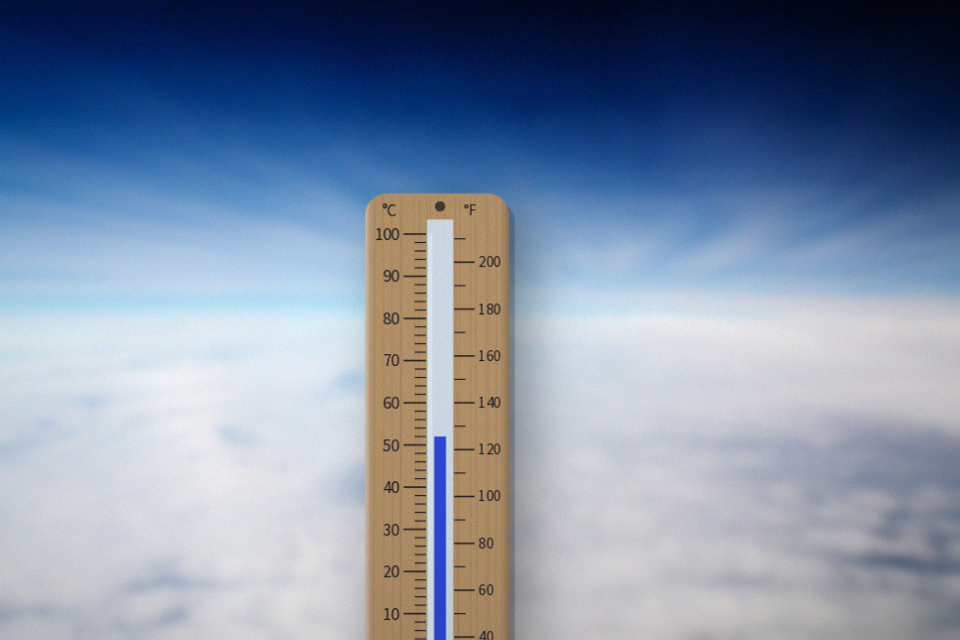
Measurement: 52 °C
